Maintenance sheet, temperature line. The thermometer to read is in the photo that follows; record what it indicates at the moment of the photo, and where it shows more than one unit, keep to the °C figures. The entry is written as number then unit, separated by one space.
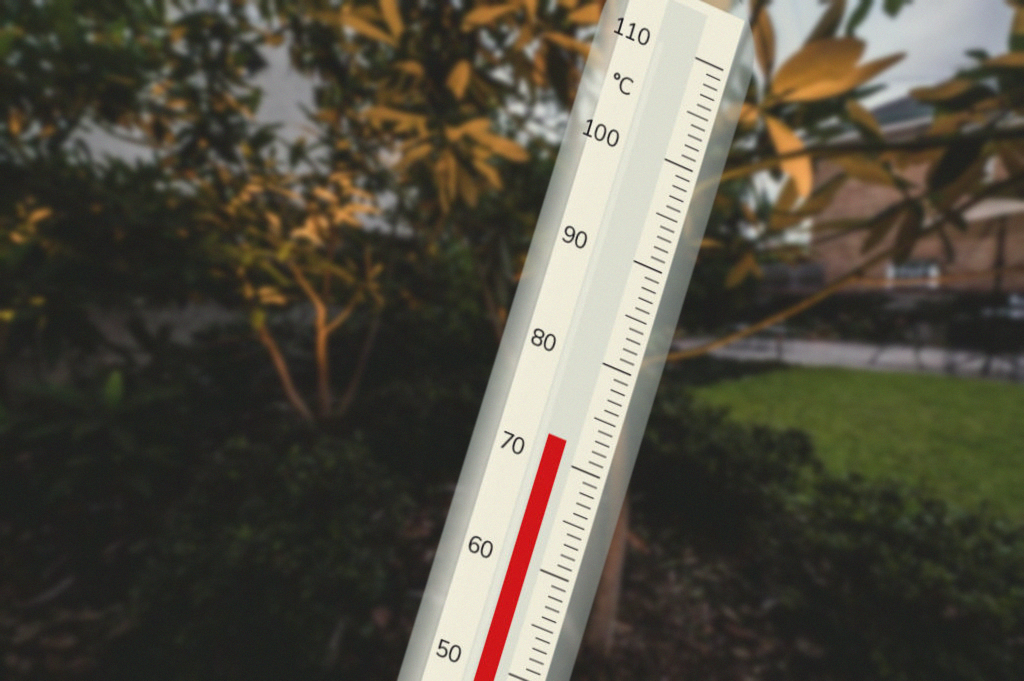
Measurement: 72 °C
